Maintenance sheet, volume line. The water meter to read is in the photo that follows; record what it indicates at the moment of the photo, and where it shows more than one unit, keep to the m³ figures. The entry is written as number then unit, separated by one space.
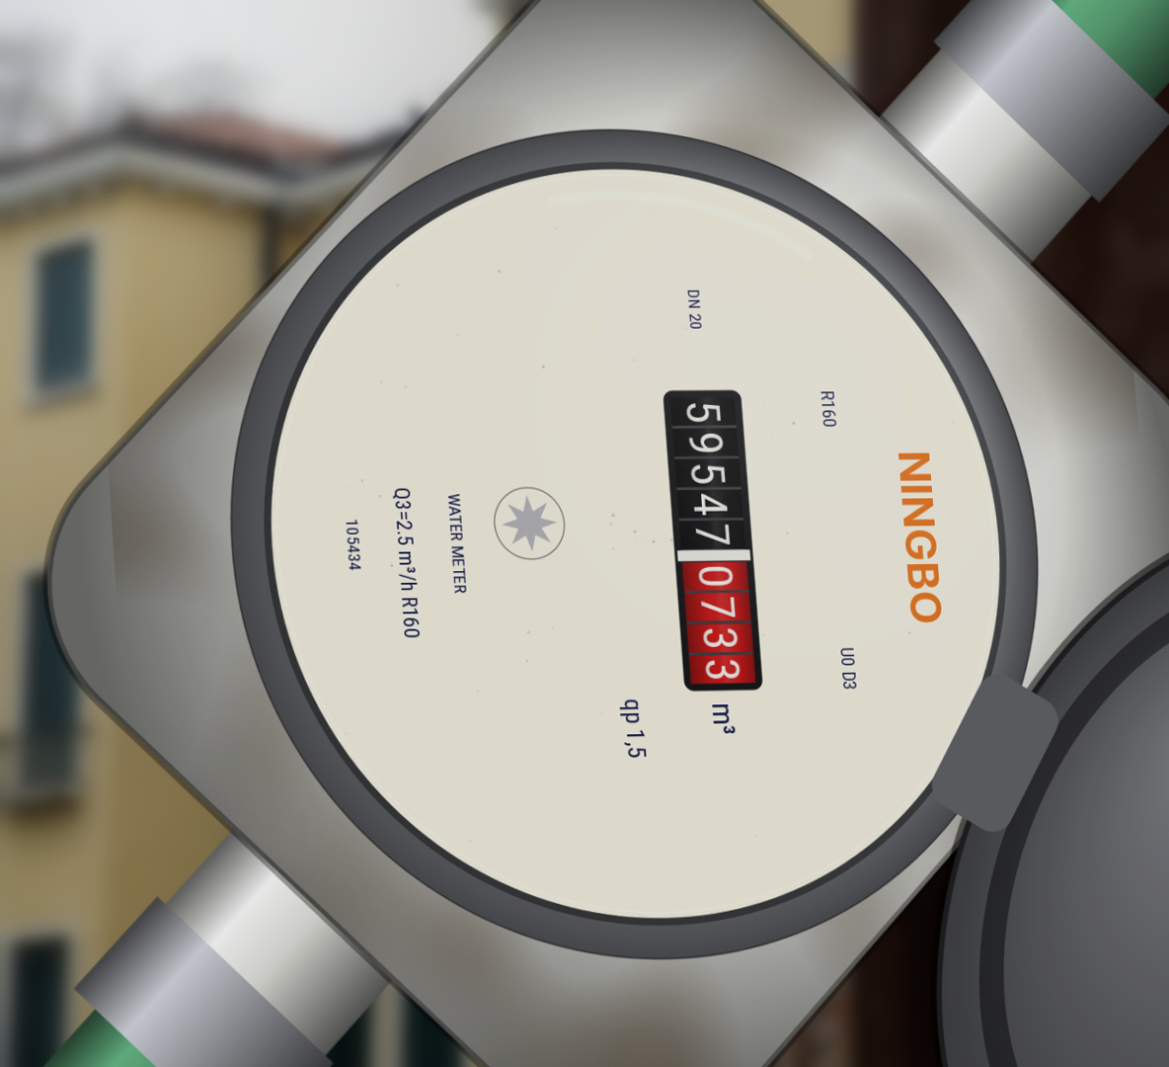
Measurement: 59547.0733 m³
